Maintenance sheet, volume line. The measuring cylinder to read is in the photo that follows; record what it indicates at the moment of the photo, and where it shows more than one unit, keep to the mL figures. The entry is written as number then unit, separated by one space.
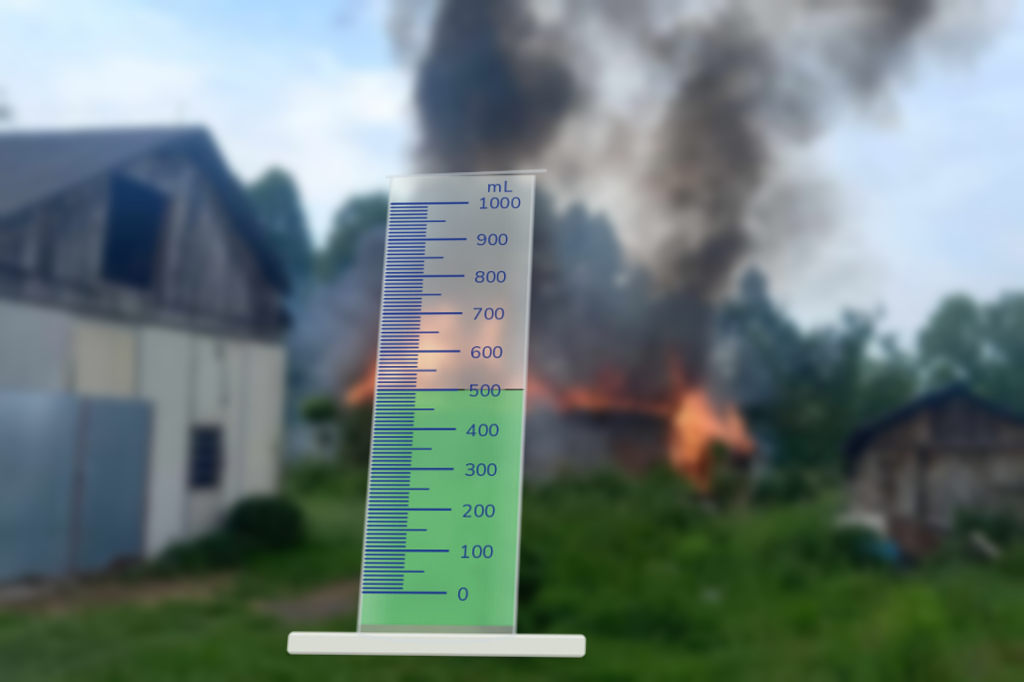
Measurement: 500 mL
